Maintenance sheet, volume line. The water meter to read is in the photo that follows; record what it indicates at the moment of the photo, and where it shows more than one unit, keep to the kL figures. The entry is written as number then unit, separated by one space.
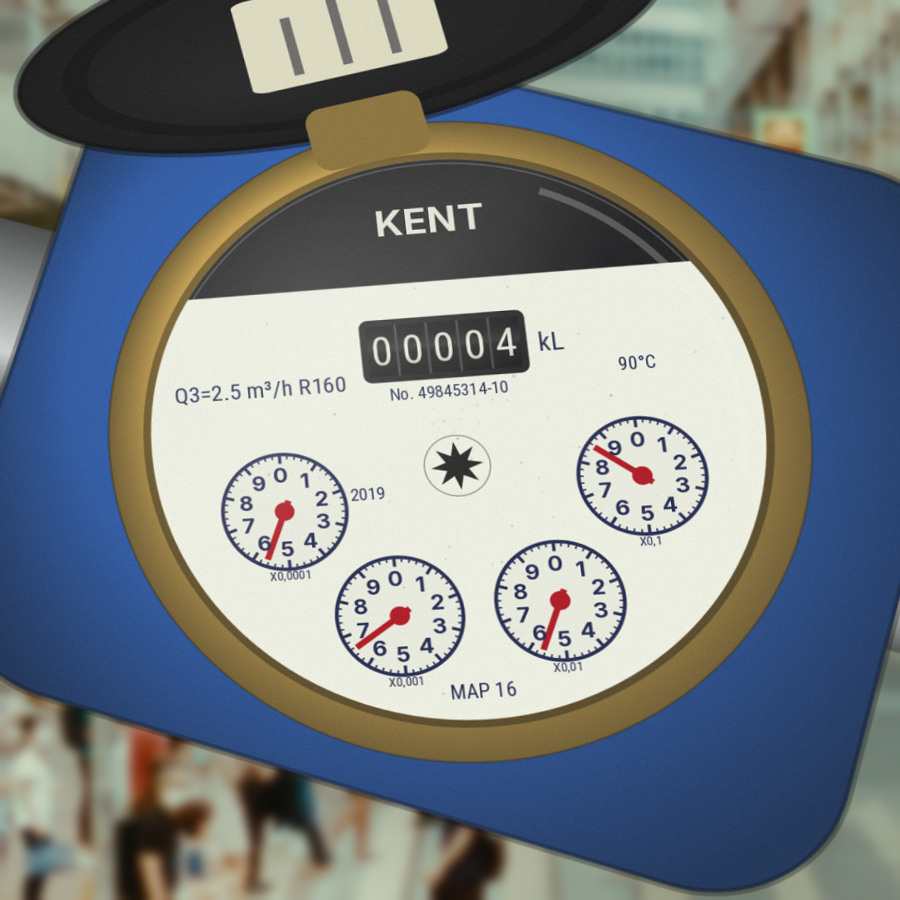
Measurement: 4.8565 kL
